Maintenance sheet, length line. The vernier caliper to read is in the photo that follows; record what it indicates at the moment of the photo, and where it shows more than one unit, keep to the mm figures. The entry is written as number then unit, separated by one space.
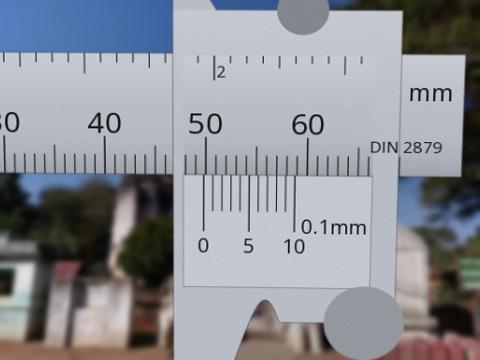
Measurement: 49.8 mm
